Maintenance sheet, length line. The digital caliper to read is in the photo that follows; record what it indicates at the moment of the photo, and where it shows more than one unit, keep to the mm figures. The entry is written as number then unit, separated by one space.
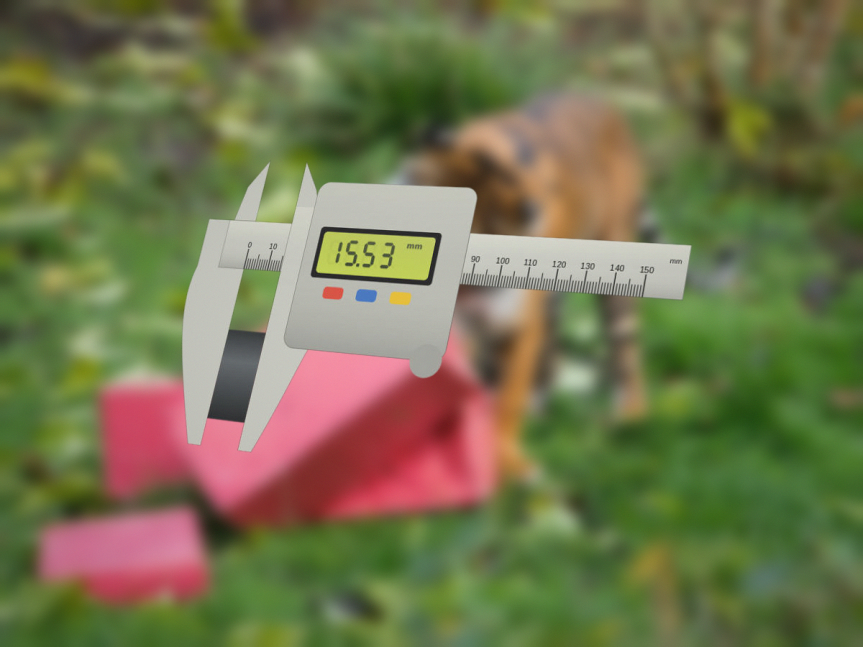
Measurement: 15.53 mm
